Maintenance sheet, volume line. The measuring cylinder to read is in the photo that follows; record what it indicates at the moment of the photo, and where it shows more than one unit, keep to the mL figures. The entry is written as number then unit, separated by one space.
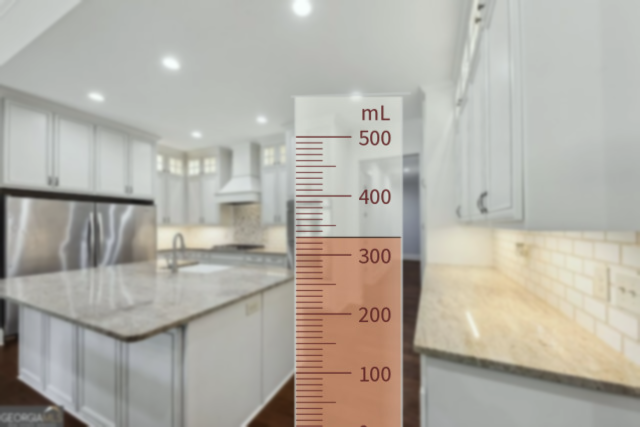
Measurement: 330 mL
